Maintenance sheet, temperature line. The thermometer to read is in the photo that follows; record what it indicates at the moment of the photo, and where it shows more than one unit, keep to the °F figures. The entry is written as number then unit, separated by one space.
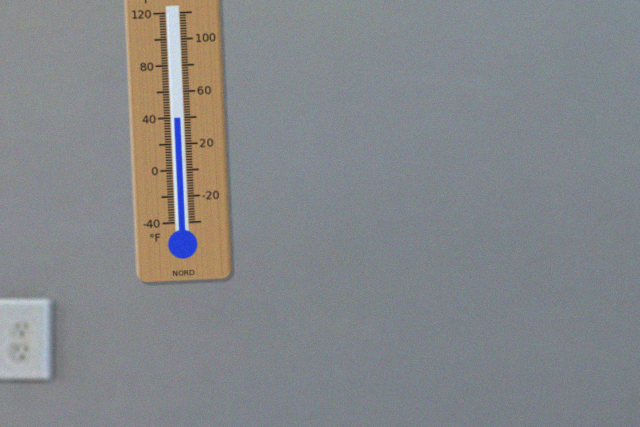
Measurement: 40 °F
